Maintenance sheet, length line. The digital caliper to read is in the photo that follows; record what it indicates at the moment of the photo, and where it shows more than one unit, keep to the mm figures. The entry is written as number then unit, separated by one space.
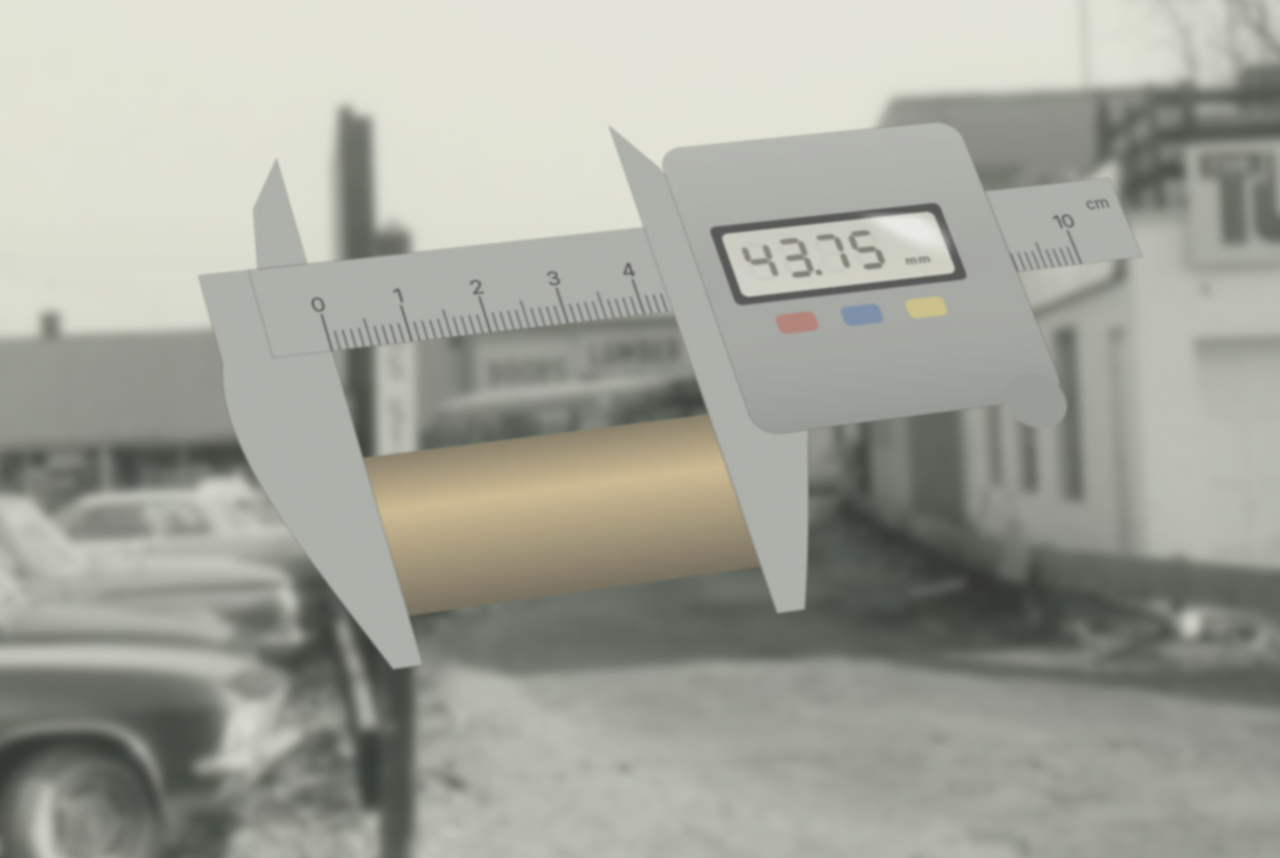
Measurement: 43.75 mm
